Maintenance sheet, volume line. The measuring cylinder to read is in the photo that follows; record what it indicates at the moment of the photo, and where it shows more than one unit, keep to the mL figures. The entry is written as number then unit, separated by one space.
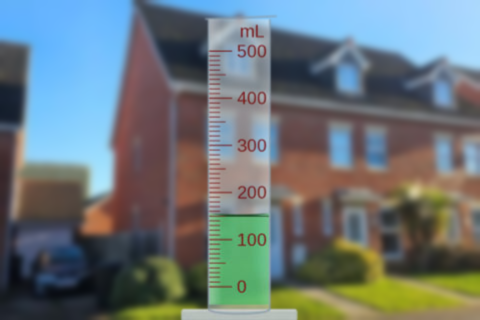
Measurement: 150 mL
